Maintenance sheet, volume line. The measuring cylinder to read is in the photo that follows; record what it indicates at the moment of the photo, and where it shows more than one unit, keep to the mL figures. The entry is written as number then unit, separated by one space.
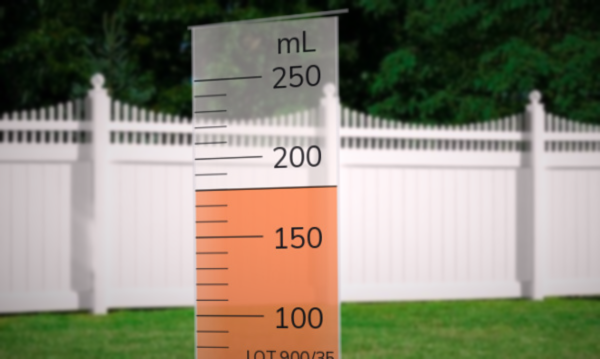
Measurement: 180 mL
